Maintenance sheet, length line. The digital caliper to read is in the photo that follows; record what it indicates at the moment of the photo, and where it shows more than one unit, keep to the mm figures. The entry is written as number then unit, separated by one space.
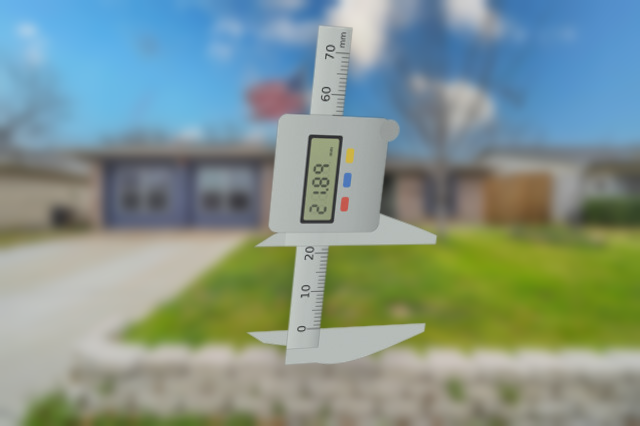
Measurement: 21.89 mm
